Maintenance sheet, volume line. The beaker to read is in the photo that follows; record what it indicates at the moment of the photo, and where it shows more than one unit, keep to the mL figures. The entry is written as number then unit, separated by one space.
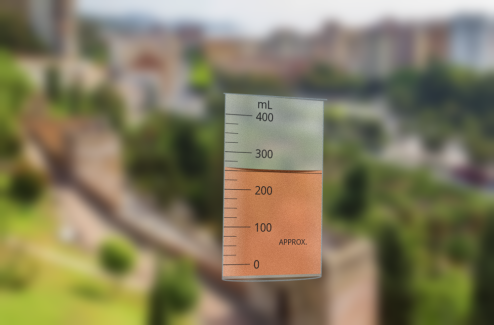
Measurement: 250 mL
